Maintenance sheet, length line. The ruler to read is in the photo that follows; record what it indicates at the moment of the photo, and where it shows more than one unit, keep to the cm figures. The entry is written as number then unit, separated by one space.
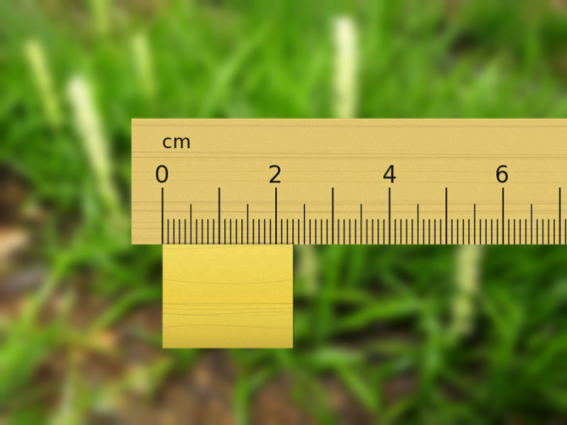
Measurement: 2.3 cm
